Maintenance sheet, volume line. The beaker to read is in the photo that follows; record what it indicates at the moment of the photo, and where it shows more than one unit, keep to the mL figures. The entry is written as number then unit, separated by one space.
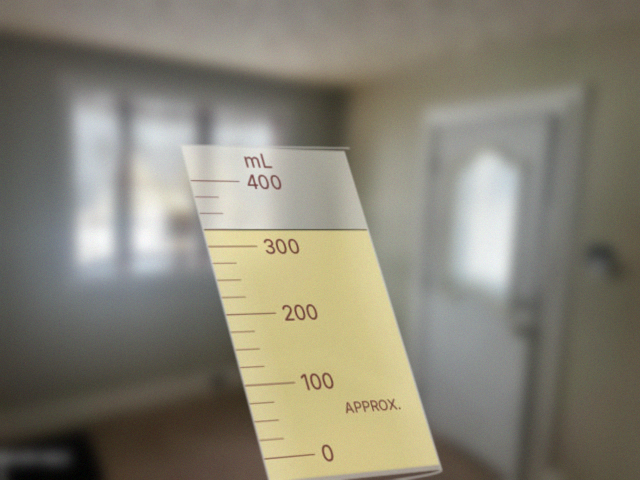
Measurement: 325 mL
